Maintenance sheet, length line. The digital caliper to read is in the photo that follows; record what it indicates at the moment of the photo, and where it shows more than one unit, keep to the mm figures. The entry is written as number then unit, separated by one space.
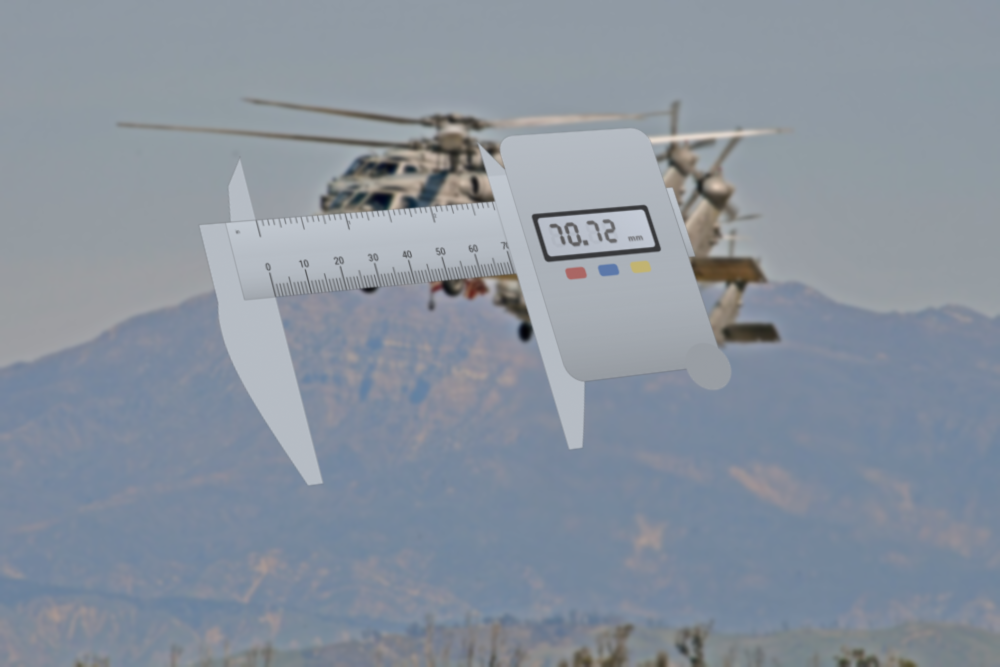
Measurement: 70.72 mm
